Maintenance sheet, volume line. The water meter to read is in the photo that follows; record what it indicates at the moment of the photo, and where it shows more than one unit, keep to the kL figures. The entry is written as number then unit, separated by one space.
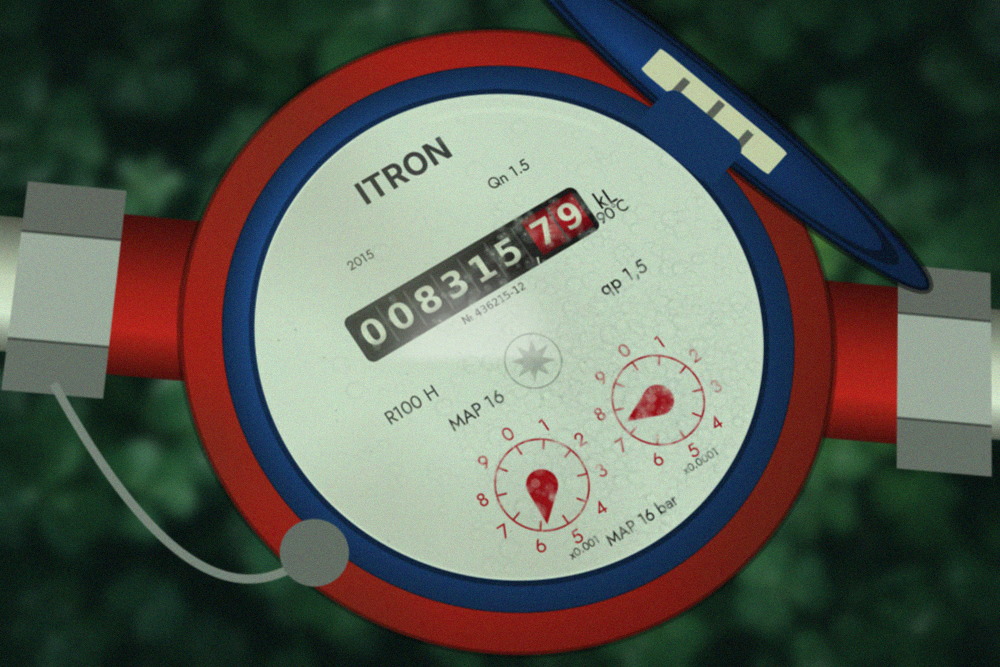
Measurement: 8315.7957 kL
